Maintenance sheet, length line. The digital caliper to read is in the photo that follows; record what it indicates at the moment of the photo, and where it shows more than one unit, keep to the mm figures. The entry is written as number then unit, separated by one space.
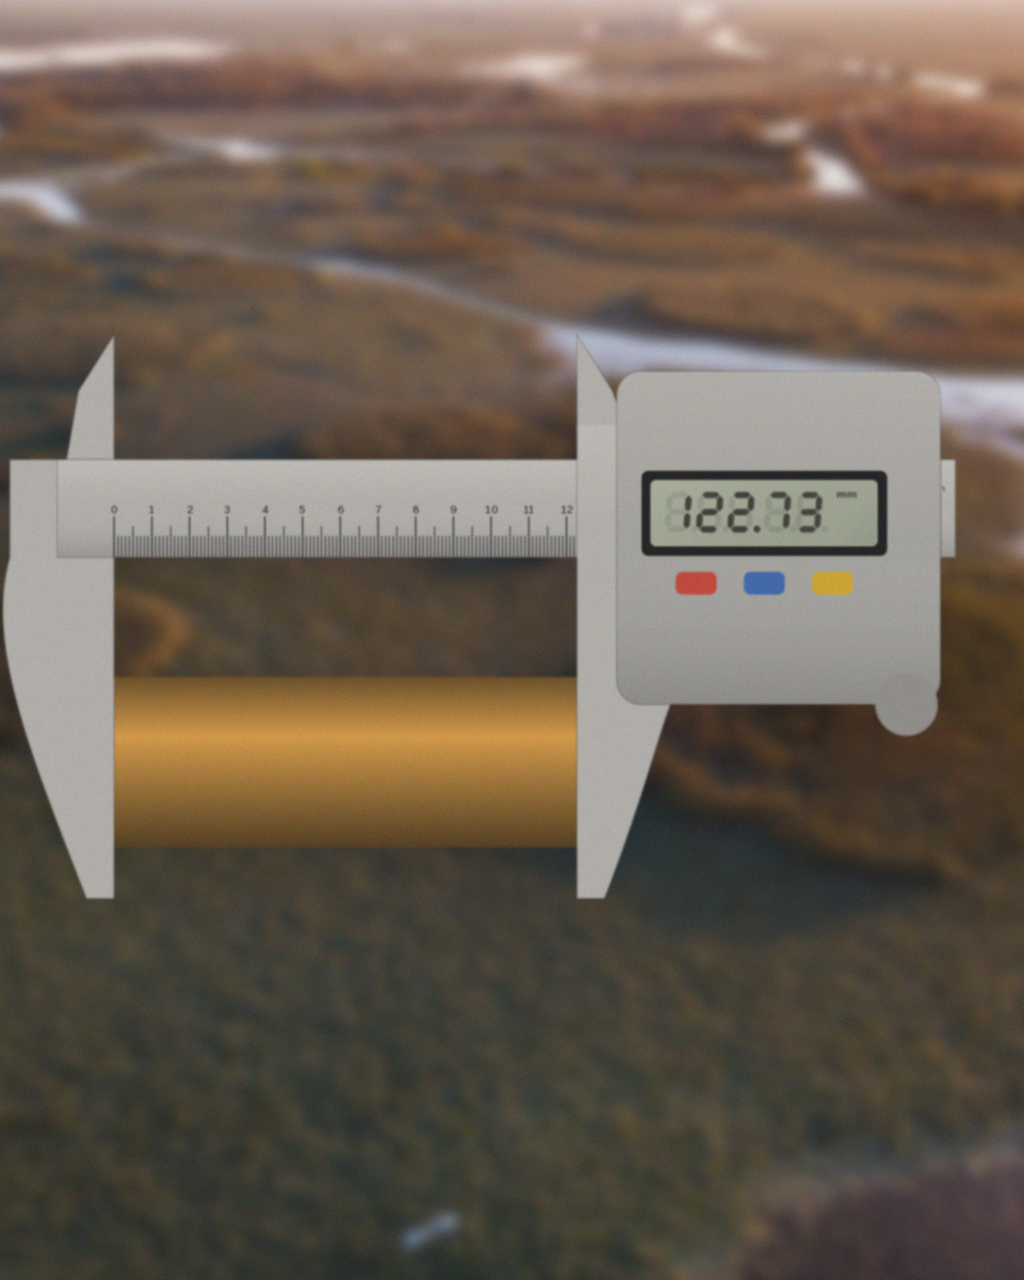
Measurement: 122.73 mm
